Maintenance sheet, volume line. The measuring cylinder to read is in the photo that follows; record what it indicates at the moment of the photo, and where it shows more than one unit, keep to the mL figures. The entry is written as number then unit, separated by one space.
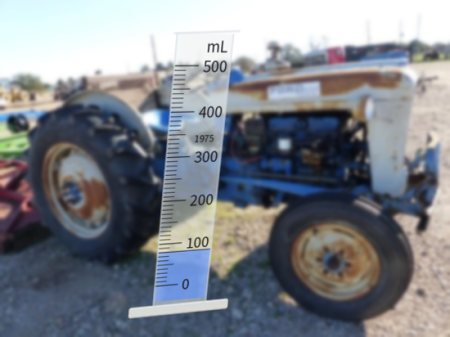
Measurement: 80 mL
